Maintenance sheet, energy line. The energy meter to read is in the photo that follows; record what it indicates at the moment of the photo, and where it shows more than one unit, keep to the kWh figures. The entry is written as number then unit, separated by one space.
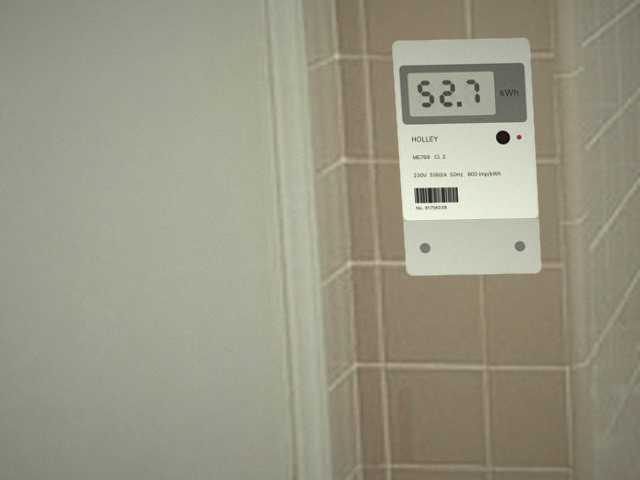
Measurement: 52.7 kWh
